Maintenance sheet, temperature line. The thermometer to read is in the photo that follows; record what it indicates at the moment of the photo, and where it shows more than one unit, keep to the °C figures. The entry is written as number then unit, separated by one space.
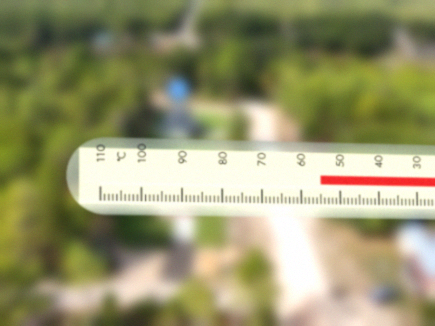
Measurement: 55 °C
